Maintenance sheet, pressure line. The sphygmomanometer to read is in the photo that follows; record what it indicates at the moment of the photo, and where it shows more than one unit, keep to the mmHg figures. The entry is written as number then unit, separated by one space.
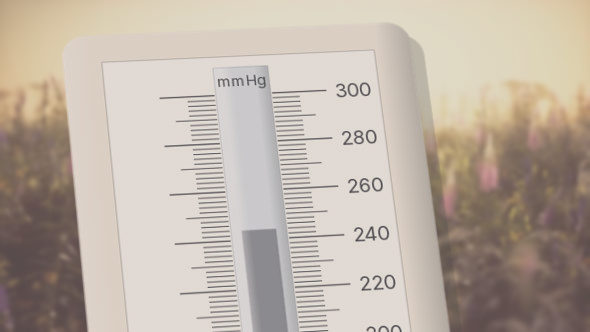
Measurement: 244 mmHg
